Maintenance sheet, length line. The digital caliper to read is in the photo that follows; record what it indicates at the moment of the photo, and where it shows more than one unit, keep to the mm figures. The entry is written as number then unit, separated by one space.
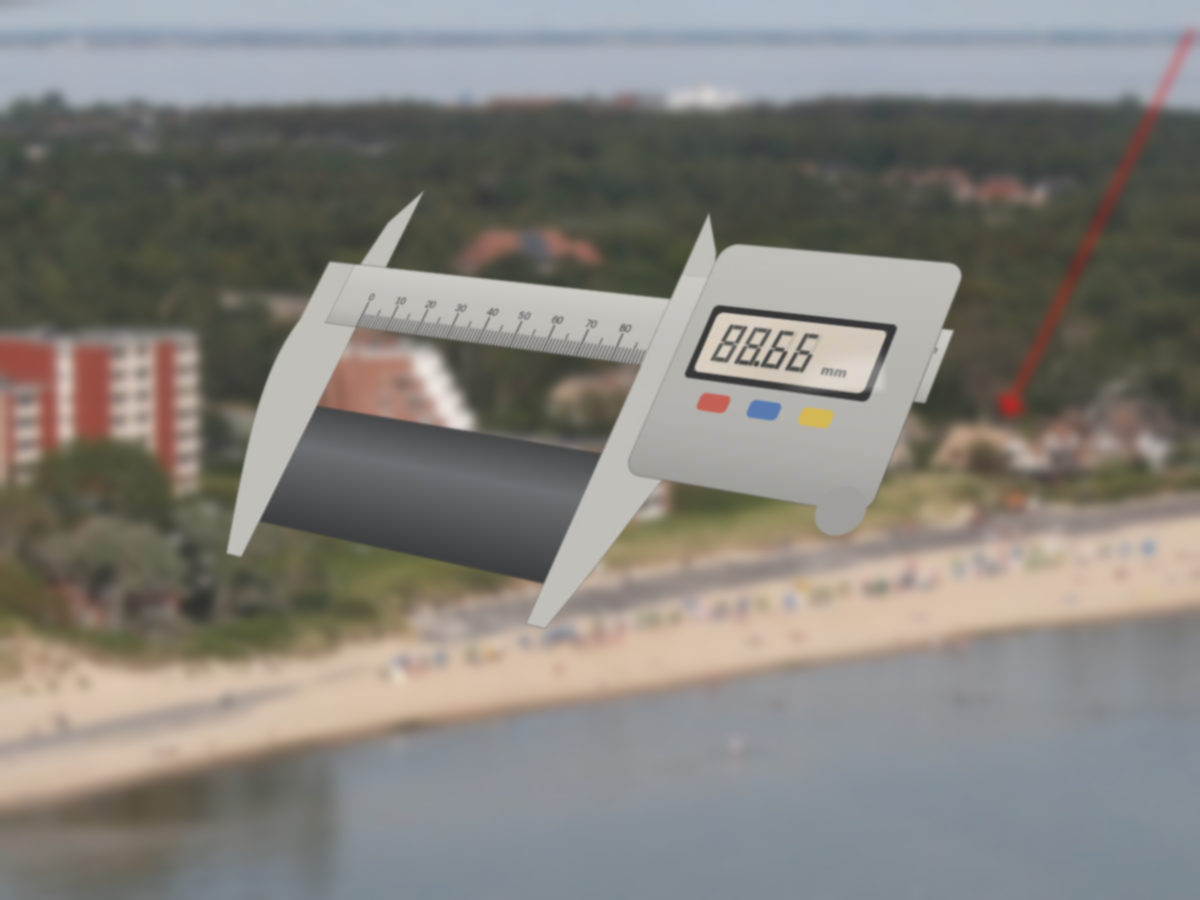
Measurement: 88.66 mm
